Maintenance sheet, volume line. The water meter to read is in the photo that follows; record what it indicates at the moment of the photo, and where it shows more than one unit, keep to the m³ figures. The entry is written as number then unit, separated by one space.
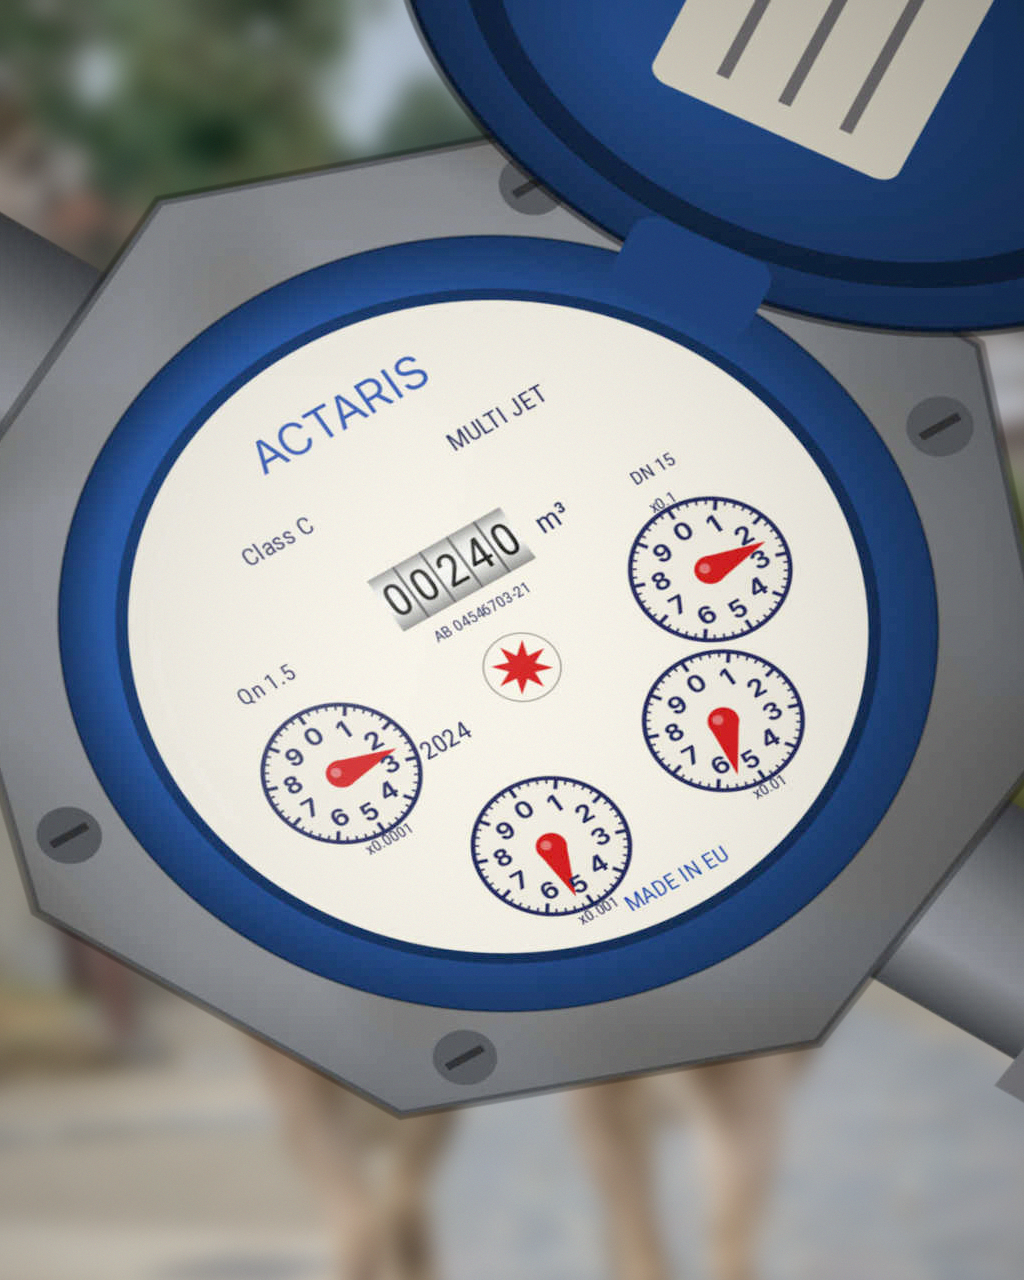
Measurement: 240.2552 m³
